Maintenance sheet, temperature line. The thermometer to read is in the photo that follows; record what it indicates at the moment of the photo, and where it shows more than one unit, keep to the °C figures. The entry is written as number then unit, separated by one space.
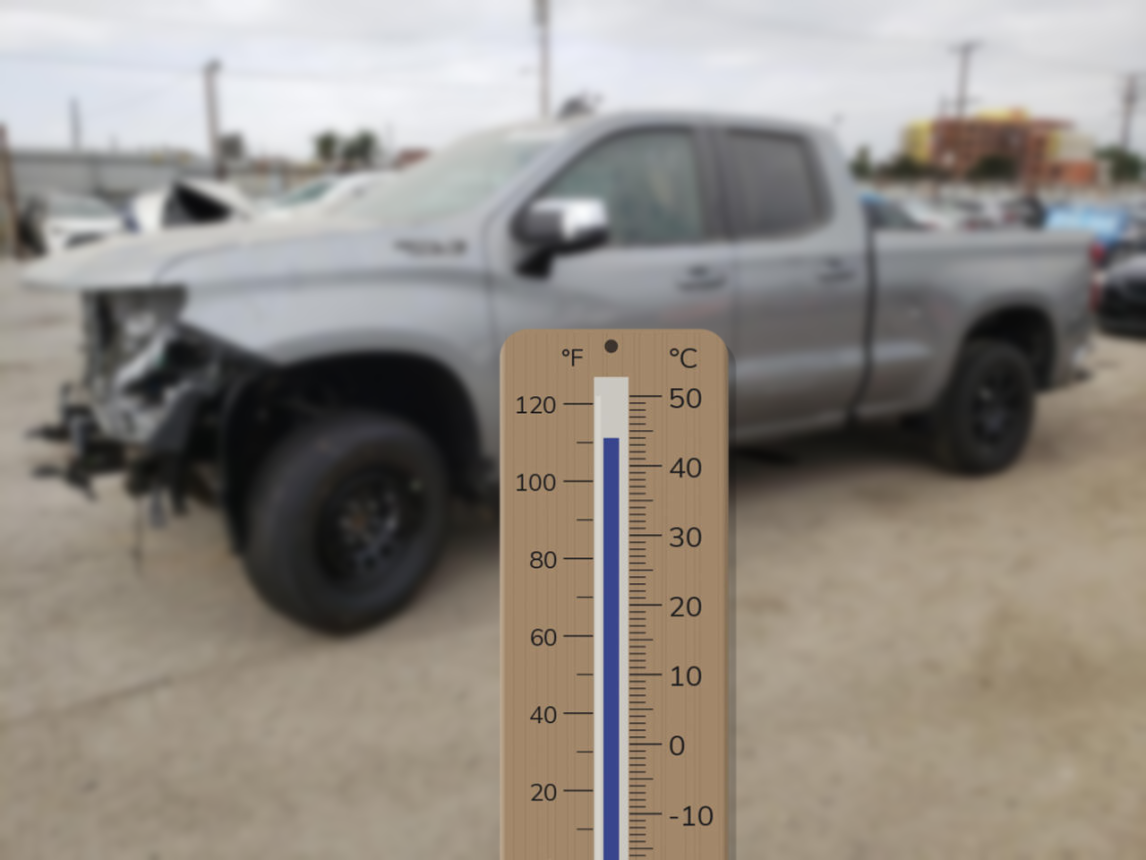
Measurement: 44 °C
